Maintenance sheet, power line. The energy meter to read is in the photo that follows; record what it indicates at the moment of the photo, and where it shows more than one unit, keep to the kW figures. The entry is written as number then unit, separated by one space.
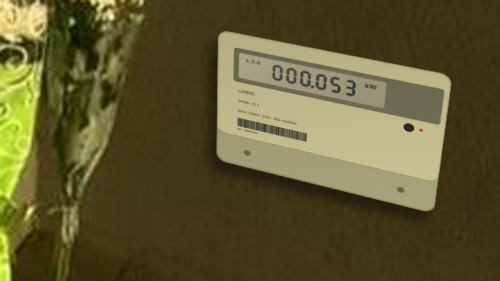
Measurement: 0.053 kW
